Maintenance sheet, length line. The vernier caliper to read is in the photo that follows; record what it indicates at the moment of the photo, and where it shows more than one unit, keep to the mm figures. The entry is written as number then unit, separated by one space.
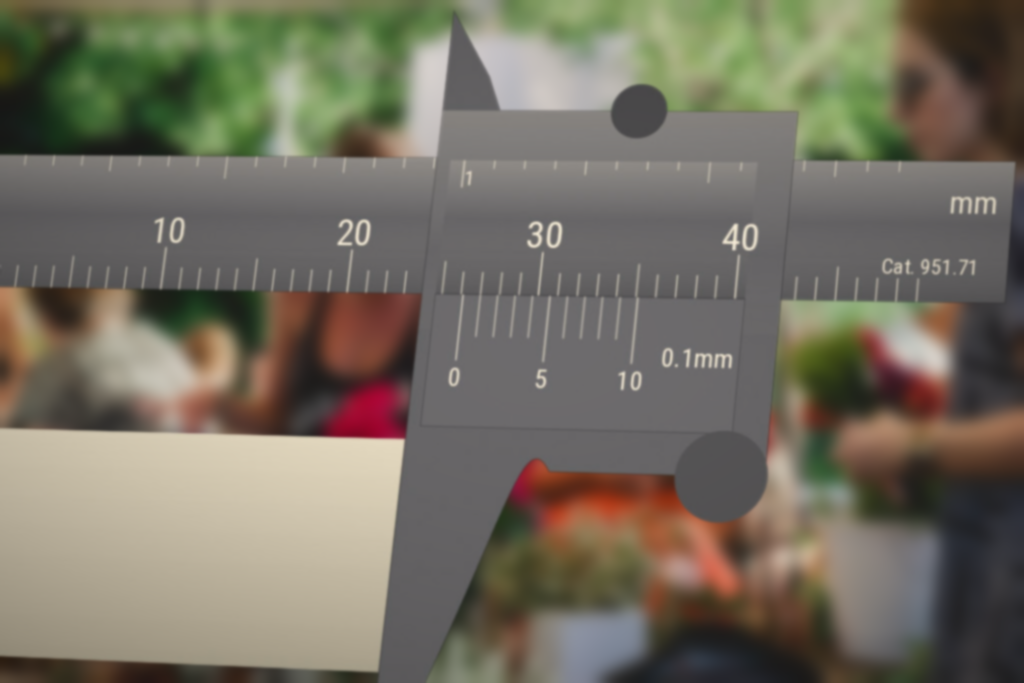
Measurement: 26.1 mm
